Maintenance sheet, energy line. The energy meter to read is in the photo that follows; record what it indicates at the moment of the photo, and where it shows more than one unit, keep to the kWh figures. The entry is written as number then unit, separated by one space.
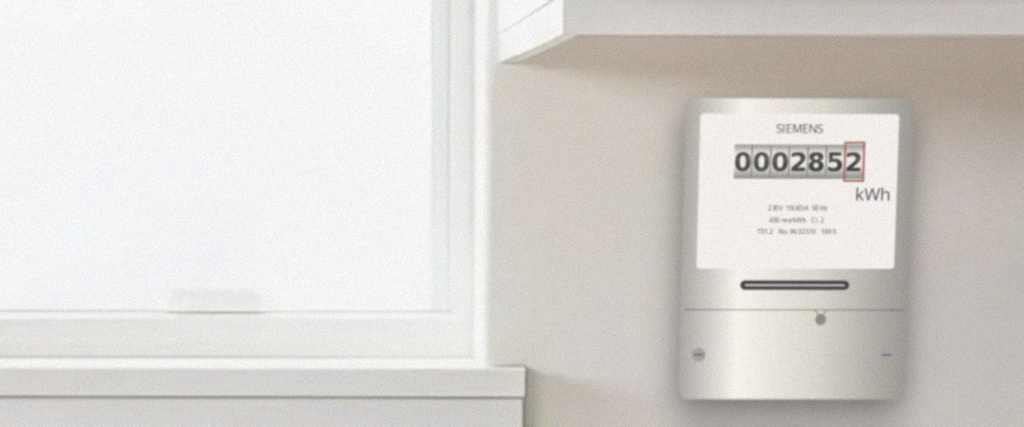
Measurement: 285.2 kWh
